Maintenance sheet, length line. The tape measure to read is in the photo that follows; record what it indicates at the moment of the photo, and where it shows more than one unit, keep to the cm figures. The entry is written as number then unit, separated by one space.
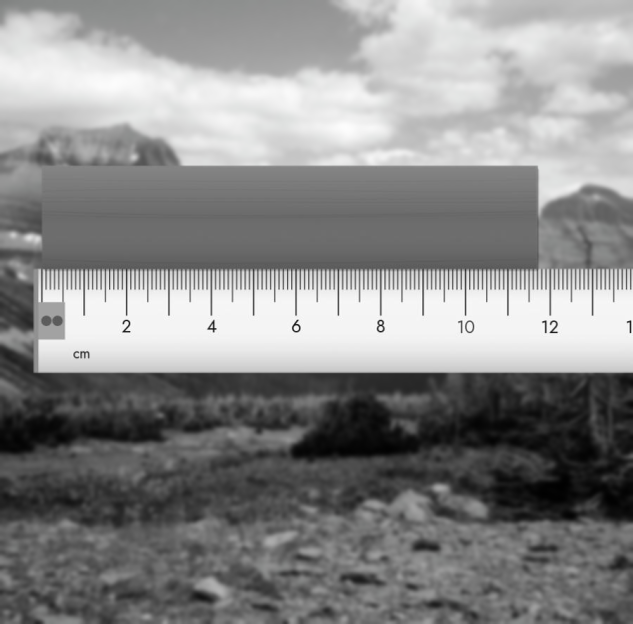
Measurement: 11.7 cm
